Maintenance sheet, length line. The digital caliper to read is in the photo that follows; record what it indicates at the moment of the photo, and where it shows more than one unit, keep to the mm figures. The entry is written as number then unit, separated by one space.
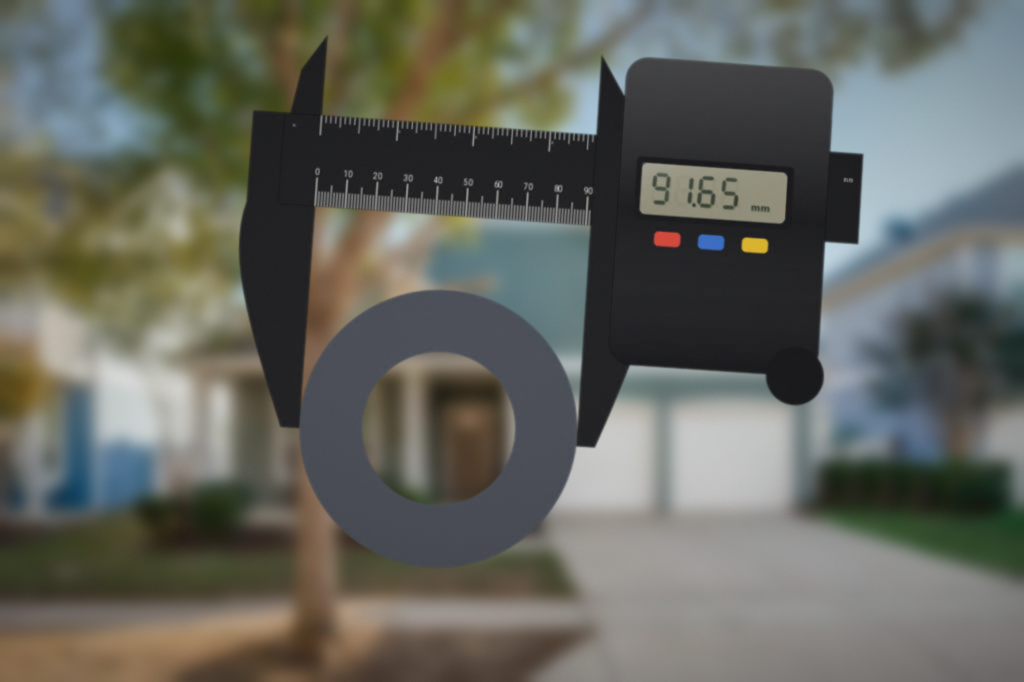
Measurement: 91.65 mm
